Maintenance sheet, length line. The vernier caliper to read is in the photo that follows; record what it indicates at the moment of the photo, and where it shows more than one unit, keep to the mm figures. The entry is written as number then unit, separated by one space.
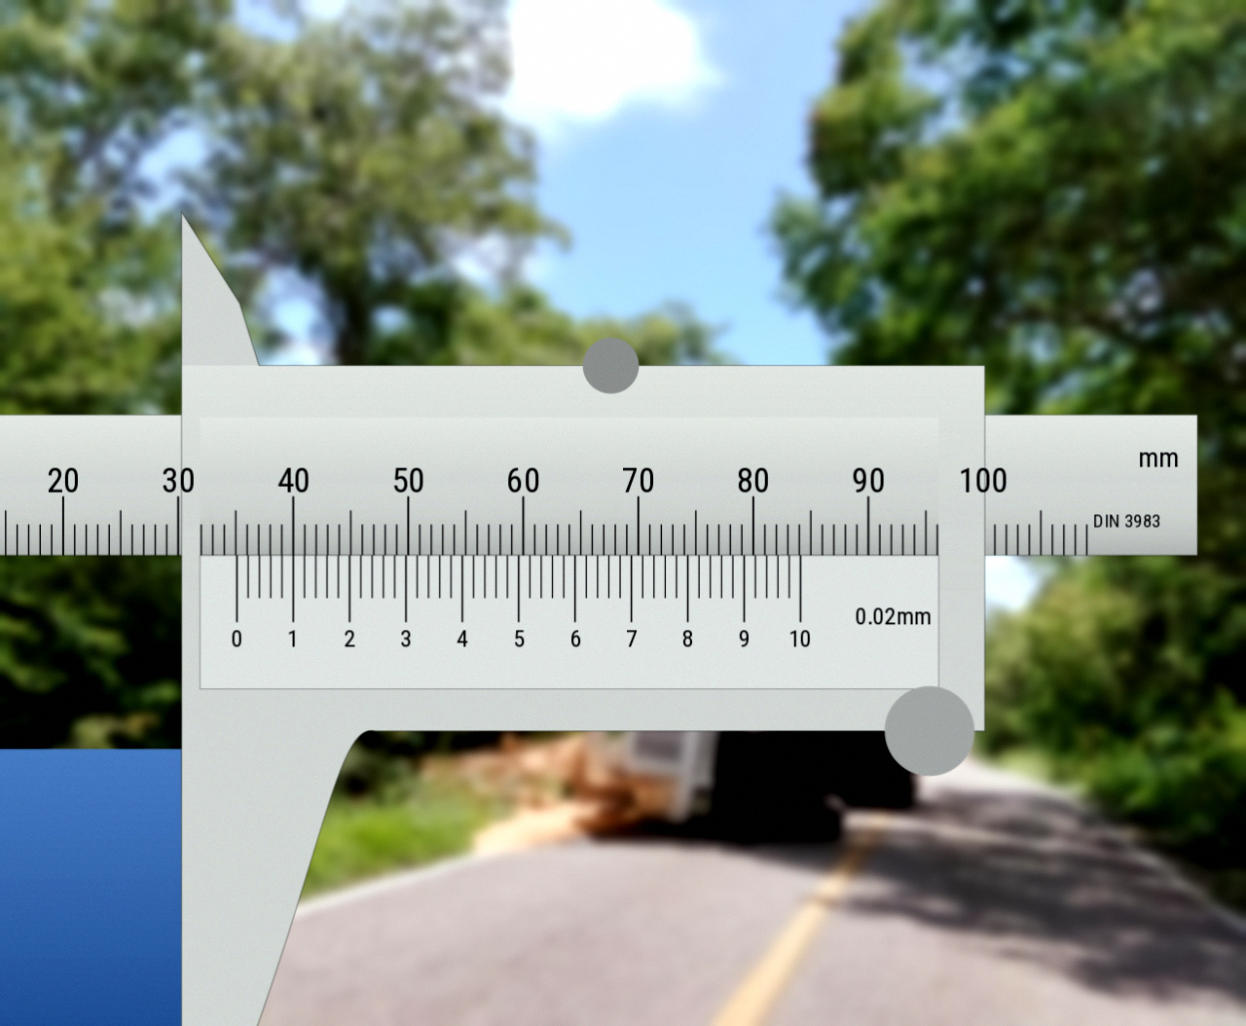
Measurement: 35.1 mm
